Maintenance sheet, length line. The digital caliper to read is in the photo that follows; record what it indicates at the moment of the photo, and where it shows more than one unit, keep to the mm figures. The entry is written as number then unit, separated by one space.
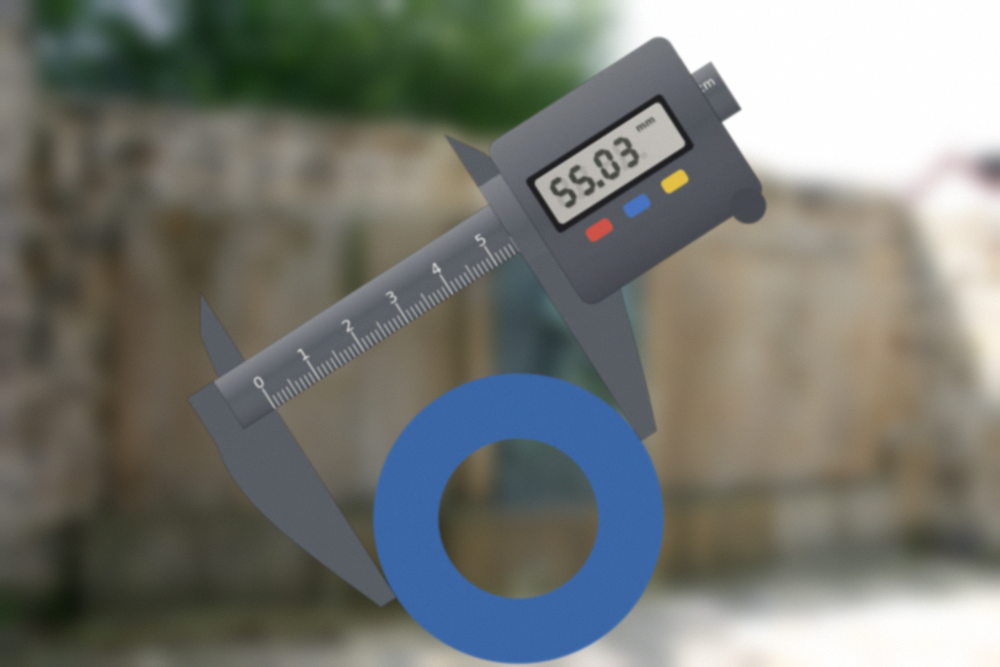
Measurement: 55.03 mm
